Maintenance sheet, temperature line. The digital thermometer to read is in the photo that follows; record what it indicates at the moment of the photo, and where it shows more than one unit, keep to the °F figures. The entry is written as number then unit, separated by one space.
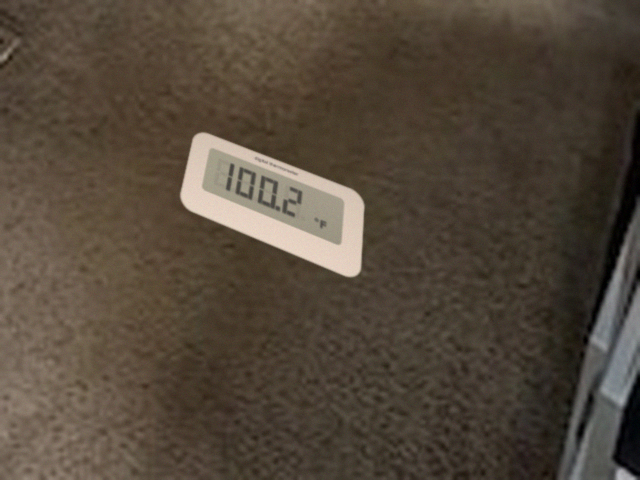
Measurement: 100.2 °F
